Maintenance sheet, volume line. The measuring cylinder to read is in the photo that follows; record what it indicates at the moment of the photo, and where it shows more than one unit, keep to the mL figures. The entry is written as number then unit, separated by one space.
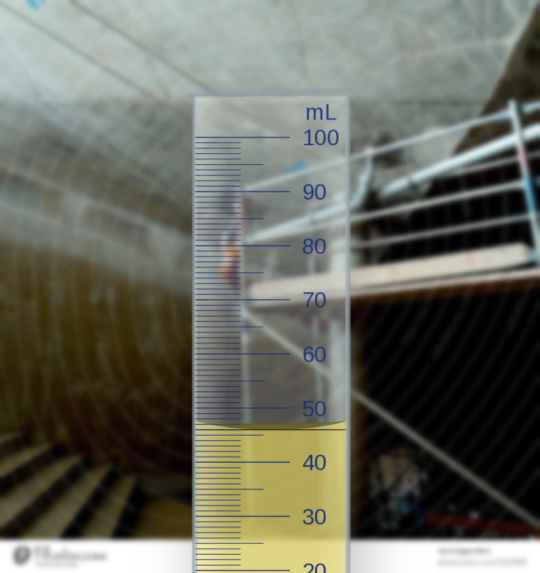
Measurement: 46 mL
